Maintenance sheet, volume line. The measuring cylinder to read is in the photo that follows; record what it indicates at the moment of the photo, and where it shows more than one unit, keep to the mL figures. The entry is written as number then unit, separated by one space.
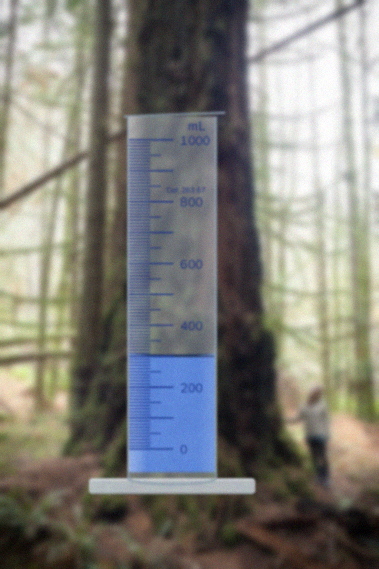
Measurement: 300 mL
